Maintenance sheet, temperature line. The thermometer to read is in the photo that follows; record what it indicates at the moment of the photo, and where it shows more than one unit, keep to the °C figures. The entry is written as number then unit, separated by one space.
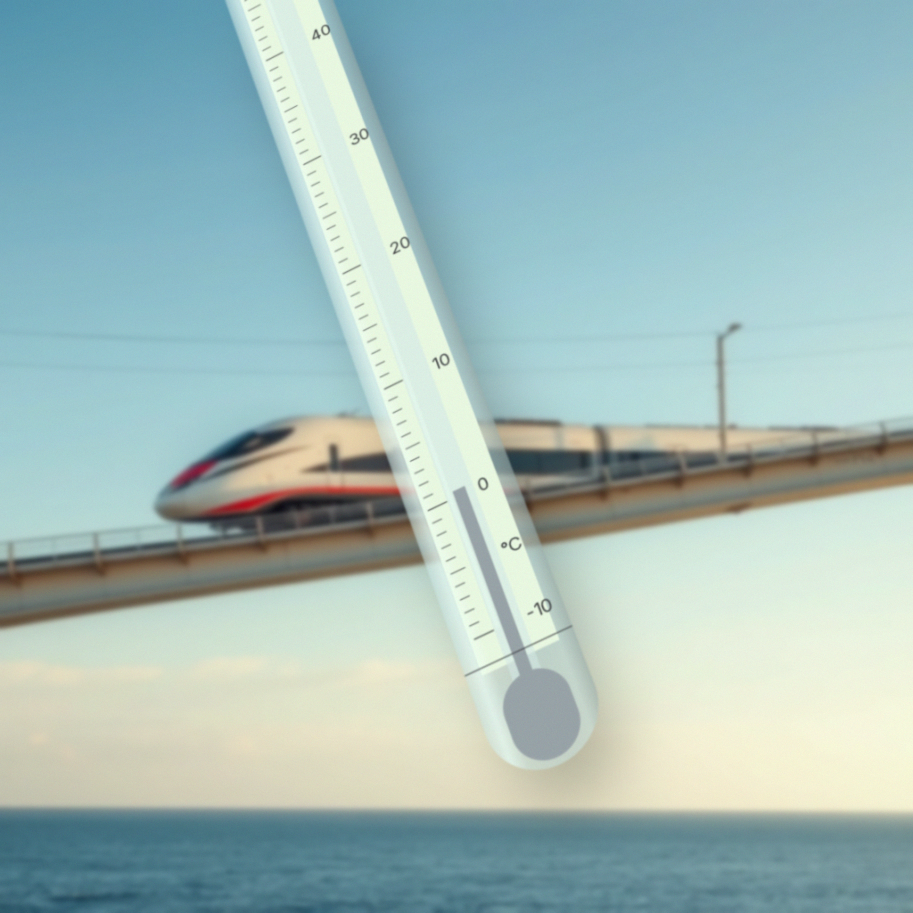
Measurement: 0.5 °C
